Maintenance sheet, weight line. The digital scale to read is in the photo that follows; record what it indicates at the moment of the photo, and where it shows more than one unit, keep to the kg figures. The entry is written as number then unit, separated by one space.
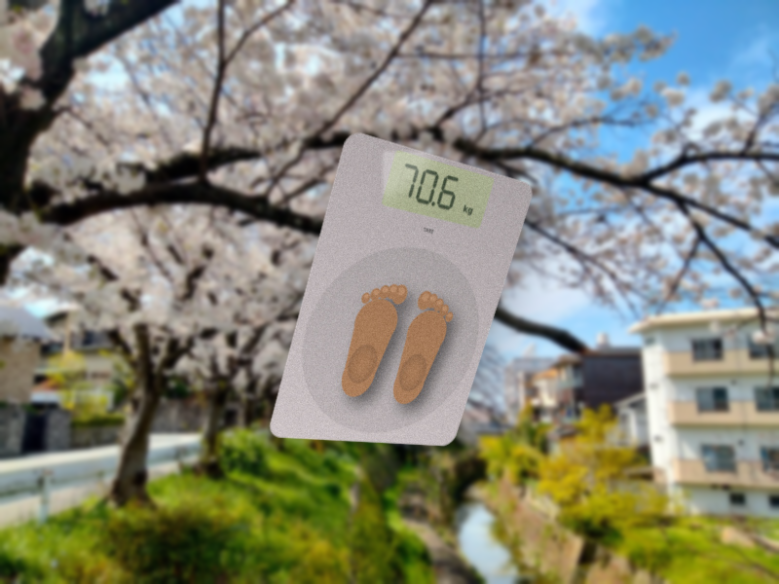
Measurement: 70.6 kg
